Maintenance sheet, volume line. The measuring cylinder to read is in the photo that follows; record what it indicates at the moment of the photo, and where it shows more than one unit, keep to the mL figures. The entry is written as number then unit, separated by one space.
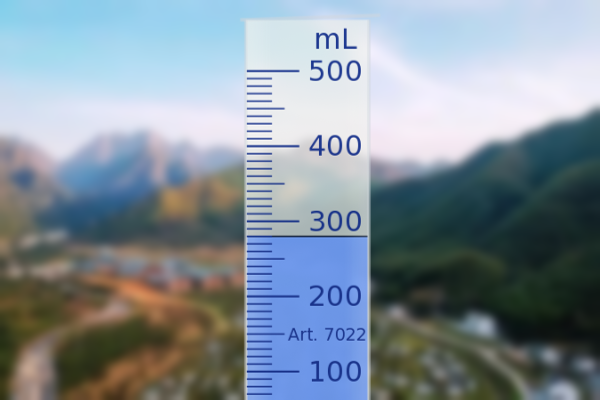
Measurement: 280 mL
